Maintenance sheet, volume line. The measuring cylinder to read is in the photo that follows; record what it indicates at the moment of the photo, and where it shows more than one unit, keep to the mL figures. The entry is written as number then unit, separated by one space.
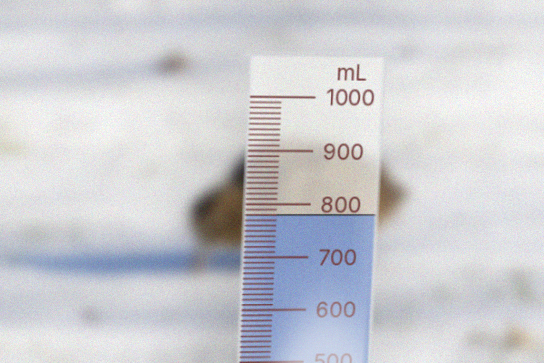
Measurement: 780 mL
